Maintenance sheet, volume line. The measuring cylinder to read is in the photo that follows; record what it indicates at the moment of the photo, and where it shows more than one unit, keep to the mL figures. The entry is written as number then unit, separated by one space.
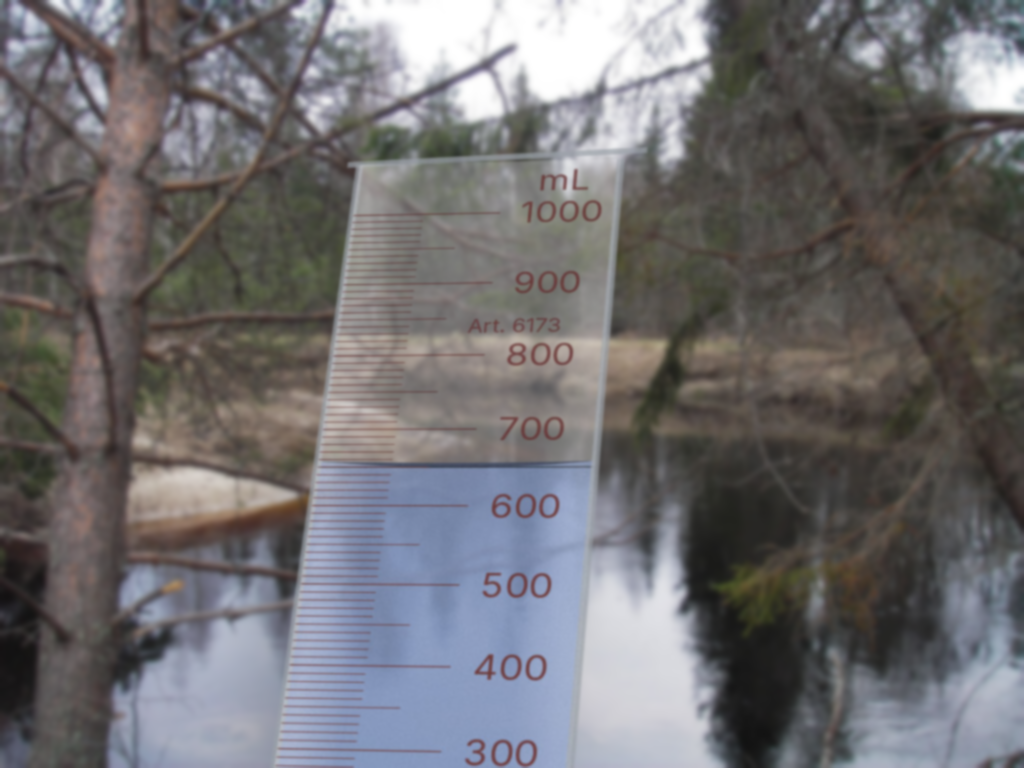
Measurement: 650 mL
